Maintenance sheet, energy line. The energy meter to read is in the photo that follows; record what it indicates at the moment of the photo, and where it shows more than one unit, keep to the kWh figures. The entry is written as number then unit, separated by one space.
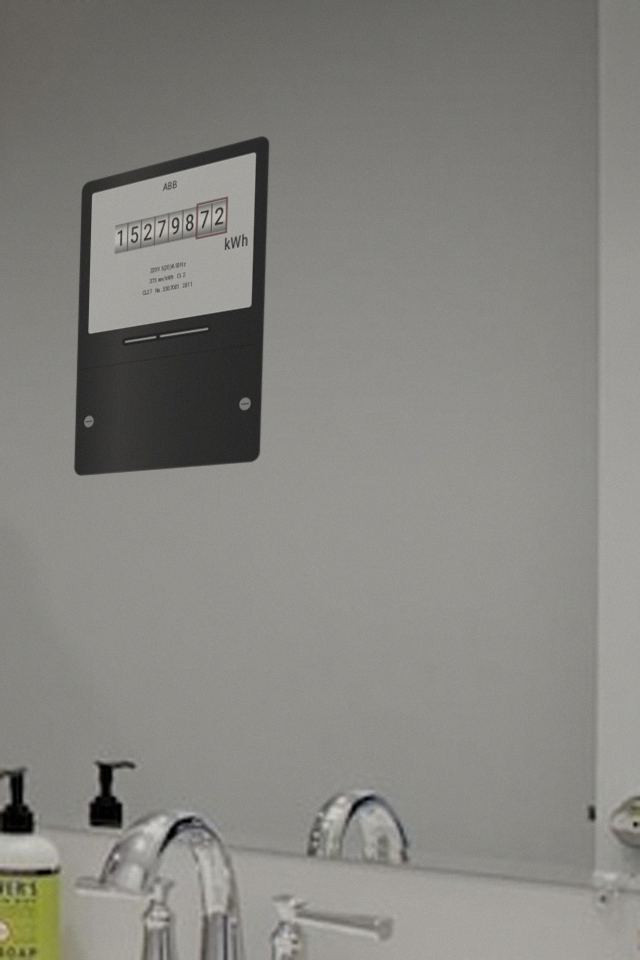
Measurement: 152798.72 kWh
